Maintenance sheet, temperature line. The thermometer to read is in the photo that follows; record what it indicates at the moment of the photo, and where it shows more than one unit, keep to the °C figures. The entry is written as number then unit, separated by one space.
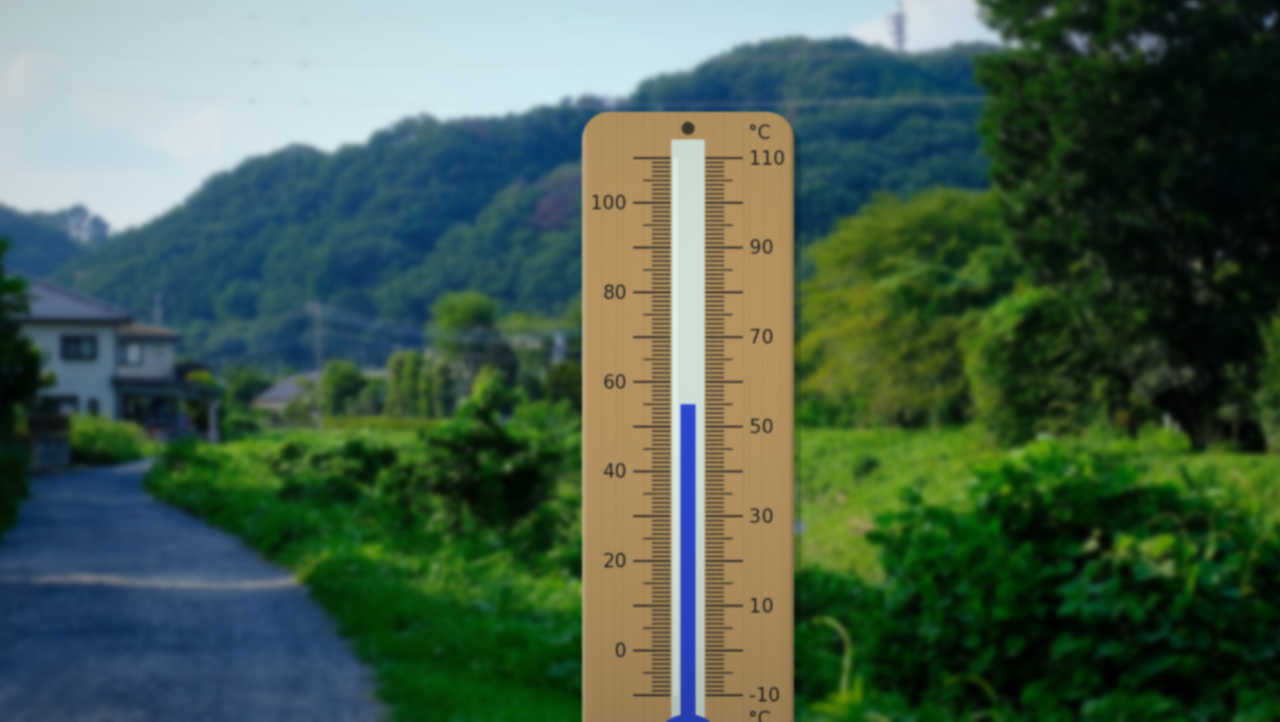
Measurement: 55 °C
